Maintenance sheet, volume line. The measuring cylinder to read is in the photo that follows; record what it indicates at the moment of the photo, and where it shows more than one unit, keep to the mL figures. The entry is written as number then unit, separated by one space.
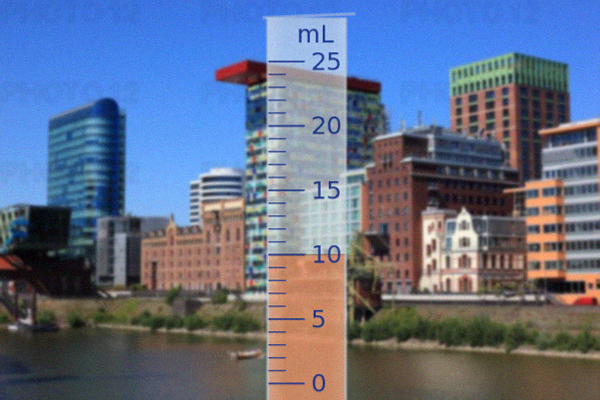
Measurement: 10 mL
